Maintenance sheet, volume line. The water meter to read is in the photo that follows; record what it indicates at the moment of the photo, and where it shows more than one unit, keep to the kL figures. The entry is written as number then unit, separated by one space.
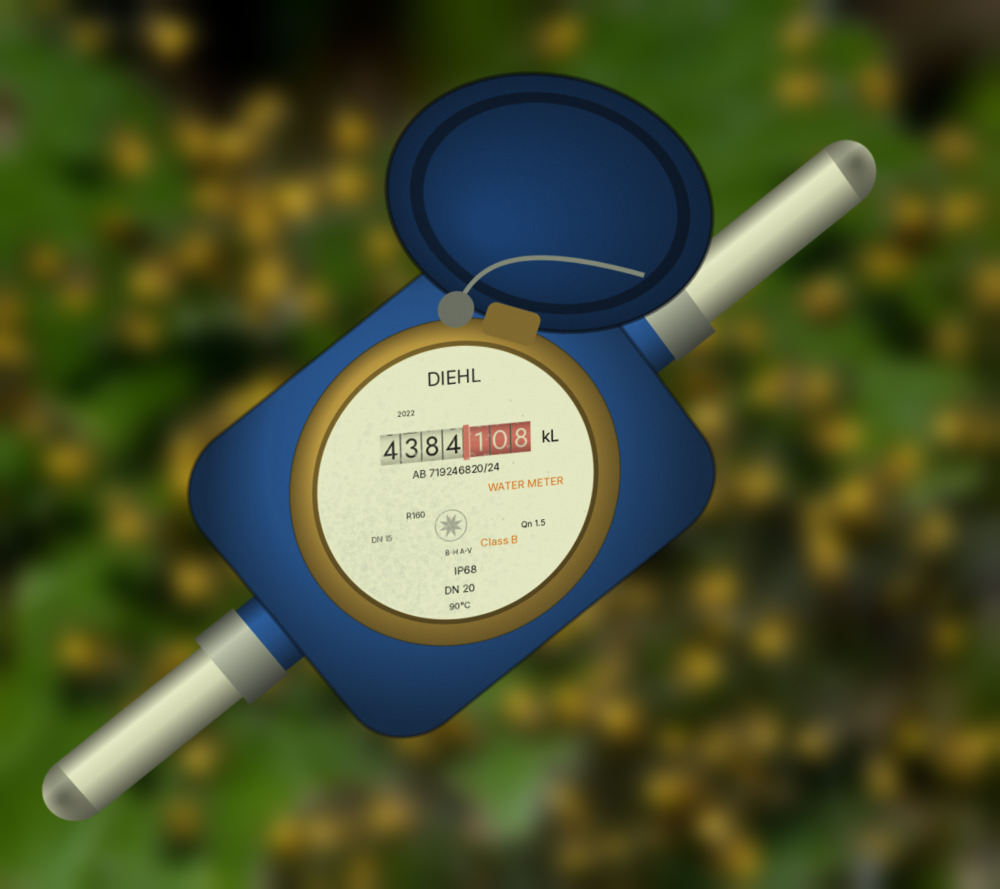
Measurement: 4384.108 kL
